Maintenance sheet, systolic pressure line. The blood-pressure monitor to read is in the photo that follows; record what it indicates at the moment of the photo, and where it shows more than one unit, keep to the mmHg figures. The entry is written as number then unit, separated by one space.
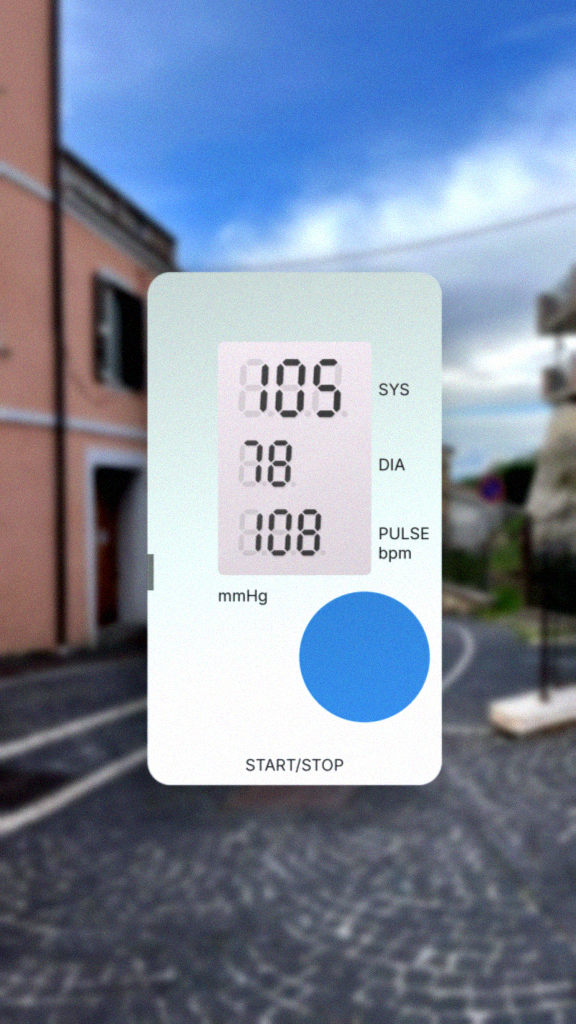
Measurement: 105 mmHg
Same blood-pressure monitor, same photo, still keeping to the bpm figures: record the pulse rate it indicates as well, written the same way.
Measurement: 108 bpm
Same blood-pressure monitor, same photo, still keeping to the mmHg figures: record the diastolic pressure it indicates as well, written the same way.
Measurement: 78 mmHg
